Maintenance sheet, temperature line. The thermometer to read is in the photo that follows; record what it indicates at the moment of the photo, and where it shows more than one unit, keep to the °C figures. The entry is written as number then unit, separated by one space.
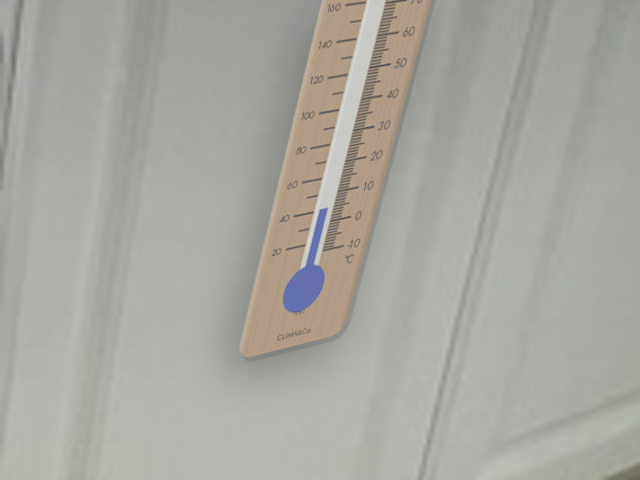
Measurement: 5 °C
